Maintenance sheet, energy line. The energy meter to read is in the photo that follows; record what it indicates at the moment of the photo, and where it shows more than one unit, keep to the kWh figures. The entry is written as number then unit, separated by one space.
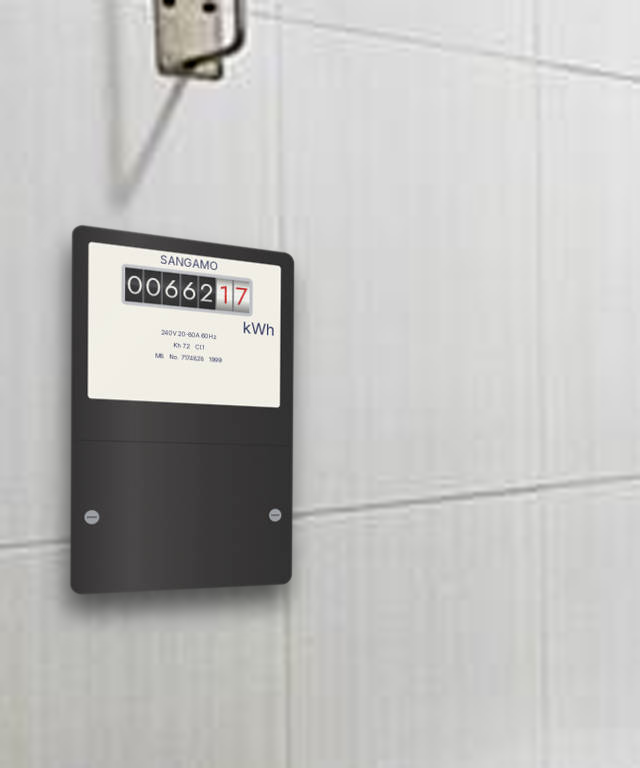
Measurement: 662.17 kWh
